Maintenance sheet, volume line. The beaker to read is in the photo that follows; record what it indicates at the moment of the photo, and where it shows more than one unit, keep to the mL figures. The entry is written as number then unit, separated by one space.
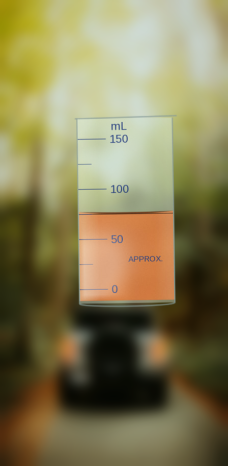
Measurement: 75 mL
